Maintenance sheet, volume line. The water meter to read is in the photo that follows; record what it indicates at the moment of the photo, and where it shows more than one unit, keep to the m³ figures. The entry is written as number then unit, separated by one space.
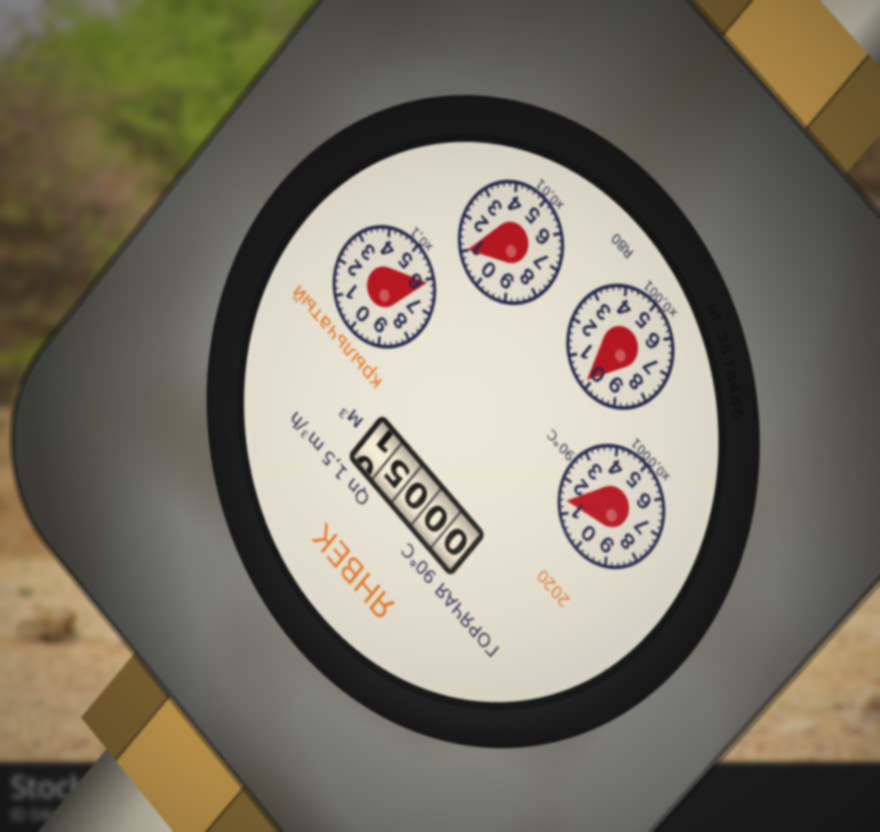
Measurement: 50.6101 m³
